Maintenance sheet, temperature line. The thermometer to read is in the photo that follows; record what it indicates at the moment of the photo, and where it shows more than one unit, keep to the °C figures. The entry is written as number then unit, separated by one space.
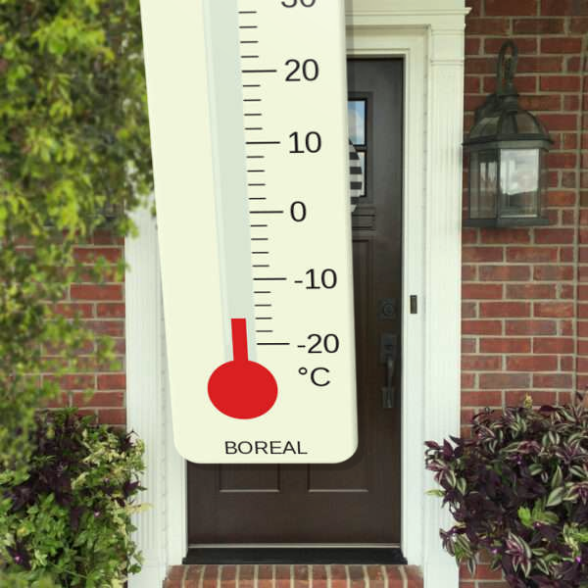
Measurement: -16 °C
